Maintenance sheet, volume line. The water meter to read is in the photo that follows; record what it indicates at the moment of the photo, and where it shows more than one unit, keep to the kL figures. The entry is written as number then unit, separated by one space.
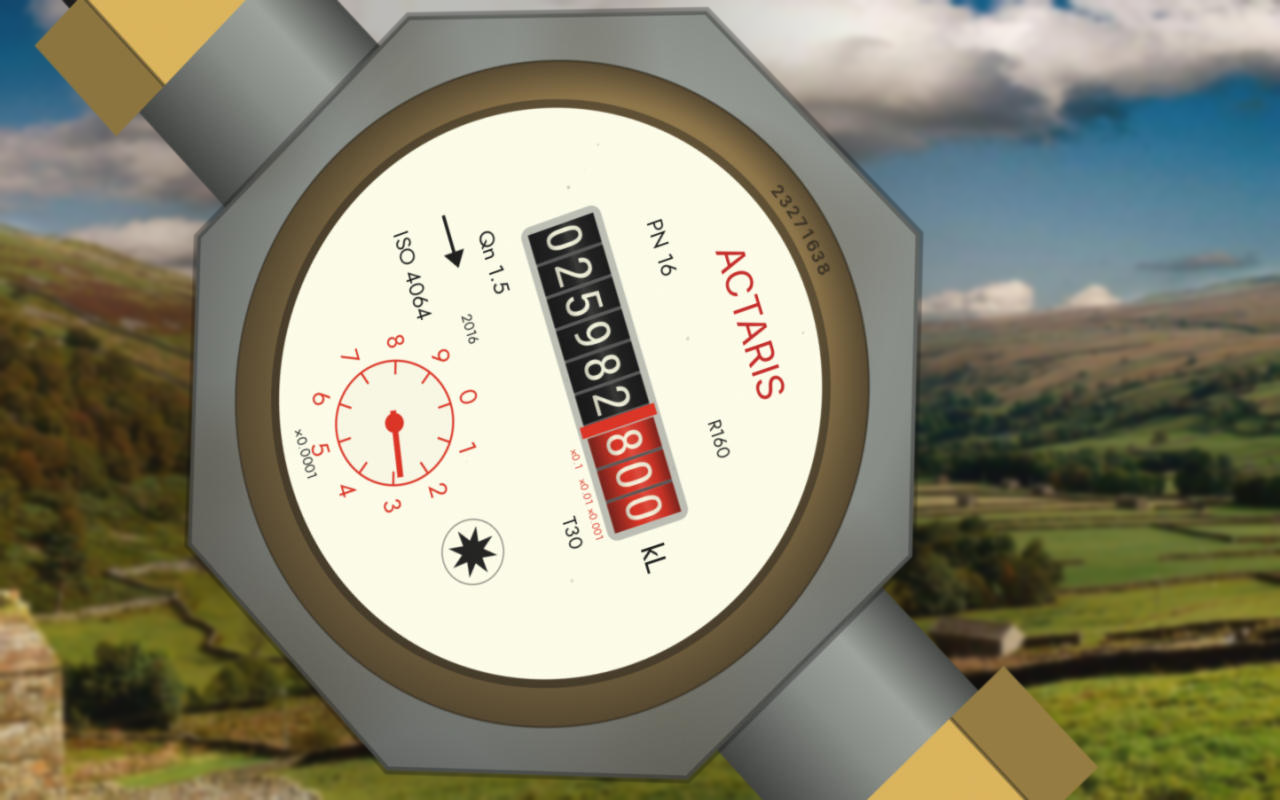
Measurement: 25982.8002 kL
